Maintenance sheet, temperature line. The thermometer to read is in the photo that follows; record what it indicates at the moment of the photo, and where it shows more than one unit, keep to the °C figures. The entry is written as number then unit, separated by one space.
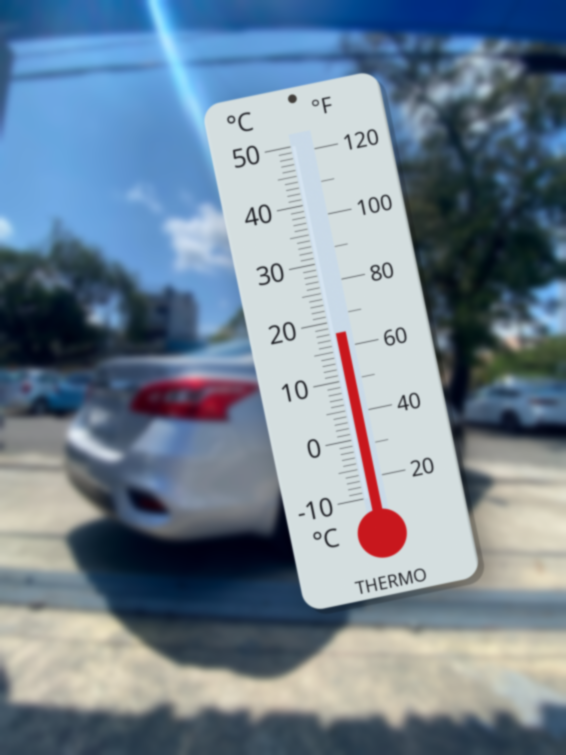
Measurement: 18 °C
